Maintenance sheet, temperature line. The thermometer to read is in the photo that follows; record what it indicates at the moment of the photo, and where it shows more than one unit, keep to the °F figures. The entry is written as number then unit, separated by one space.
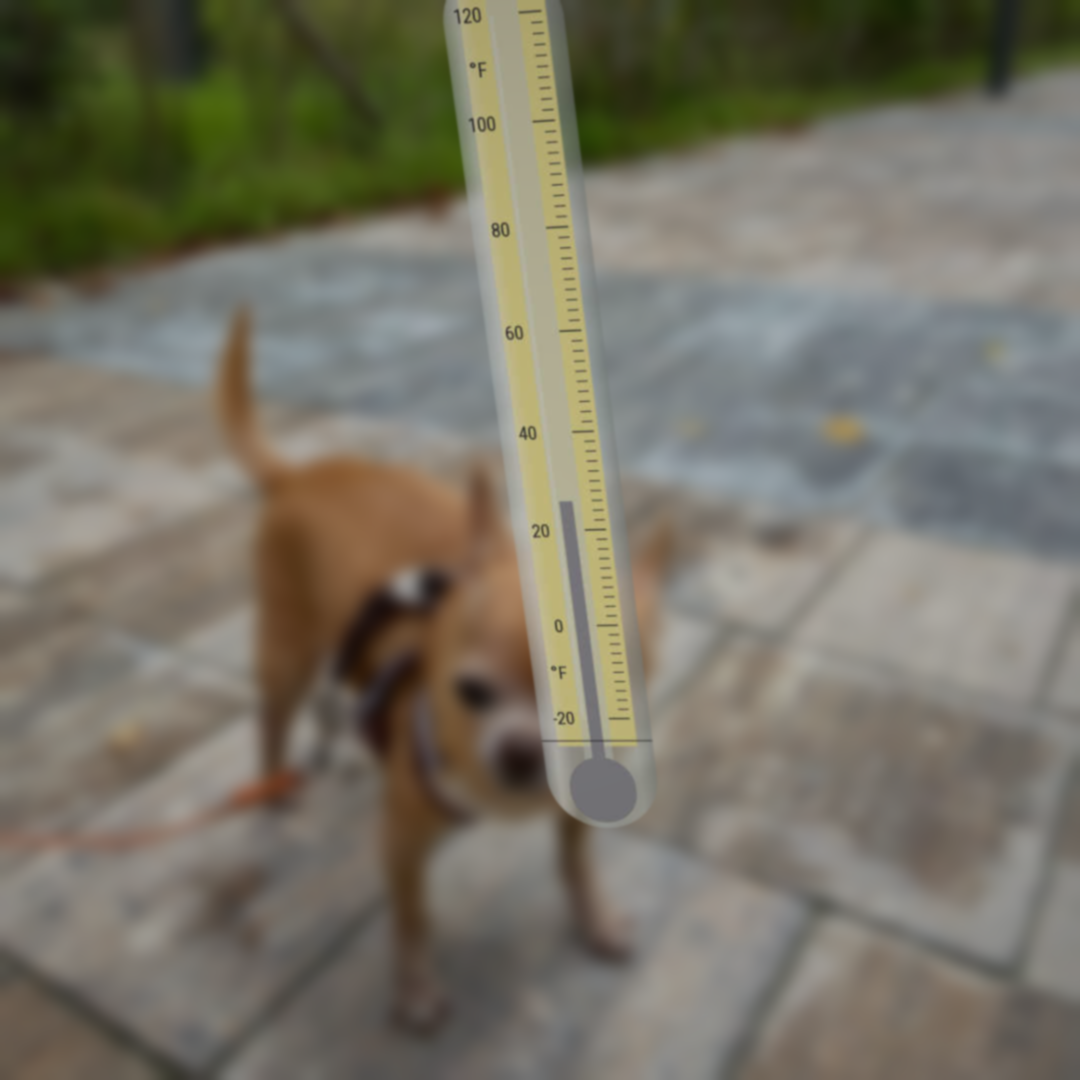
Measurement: 26 °F
